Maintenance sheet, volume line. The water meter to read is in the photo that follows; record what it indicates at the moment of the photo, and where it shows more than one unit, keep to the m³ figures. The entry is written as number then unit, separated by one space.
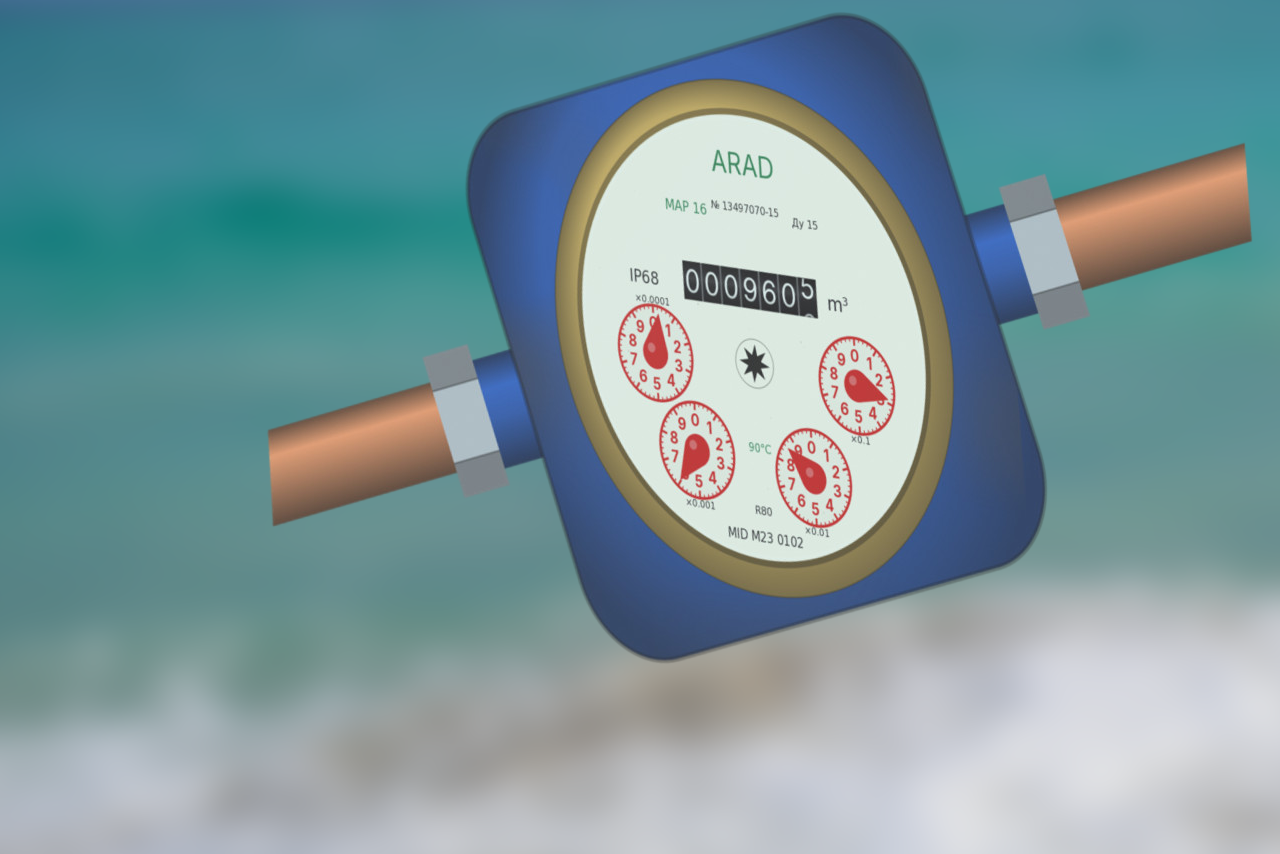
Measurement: 9605.2860 m³
